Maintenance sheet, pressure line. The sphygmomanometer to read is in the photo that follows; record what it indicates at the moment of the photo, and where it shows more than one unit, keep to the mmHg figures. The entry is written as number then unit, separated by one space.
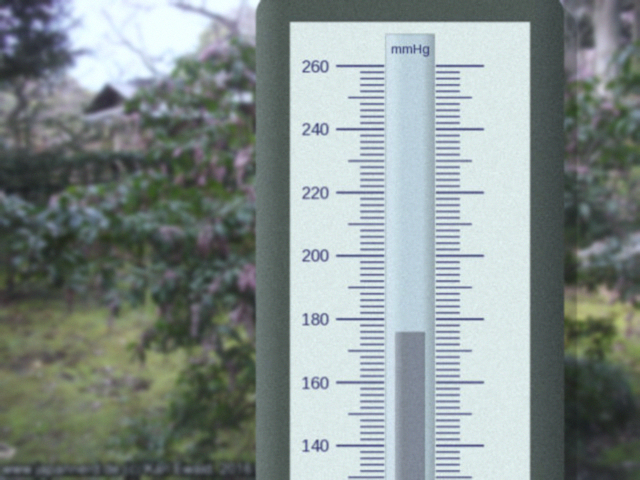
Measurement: 176 mmHg
